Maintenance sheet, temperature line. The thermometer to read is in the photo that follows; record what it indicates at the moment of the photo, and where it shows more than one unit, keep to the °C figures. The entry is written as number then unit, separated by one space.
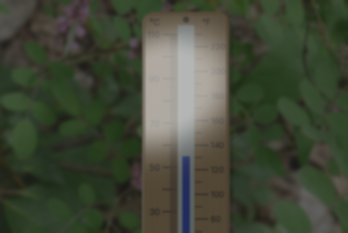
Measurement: 55 °C
